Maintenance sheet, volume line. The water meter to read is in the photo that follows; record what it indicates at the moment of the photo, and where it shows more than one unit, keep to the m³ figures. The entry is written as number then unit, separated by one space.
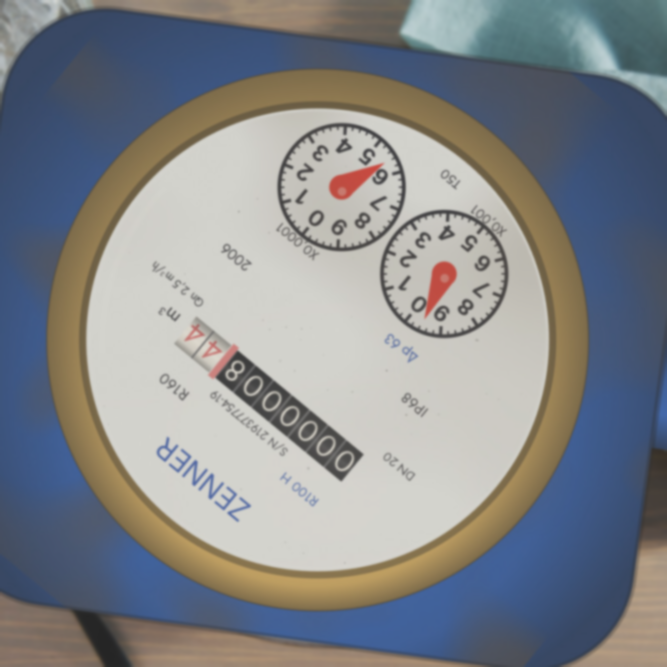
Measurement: 8.4395 m³
